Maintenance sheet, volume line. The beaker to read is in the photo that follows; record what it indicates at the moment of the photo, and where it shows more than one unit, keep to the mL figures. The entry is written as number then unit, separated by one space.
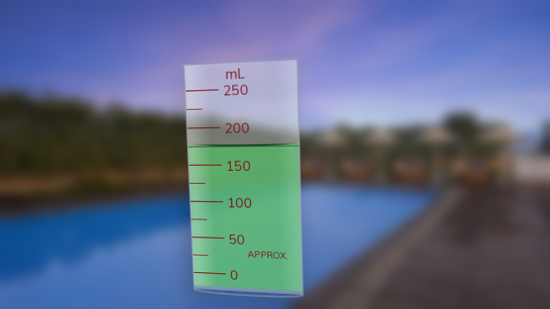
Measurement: 175 mL
